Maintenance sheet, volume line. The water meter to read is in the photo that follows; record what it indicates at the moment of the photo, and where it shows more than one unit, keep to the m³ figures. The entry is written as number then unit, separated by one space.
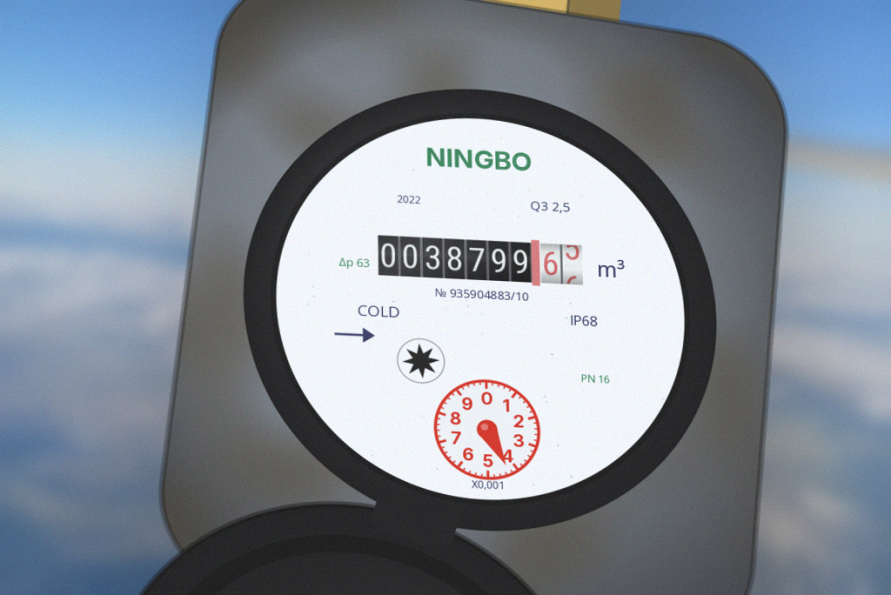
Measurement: 38799.654 m³
